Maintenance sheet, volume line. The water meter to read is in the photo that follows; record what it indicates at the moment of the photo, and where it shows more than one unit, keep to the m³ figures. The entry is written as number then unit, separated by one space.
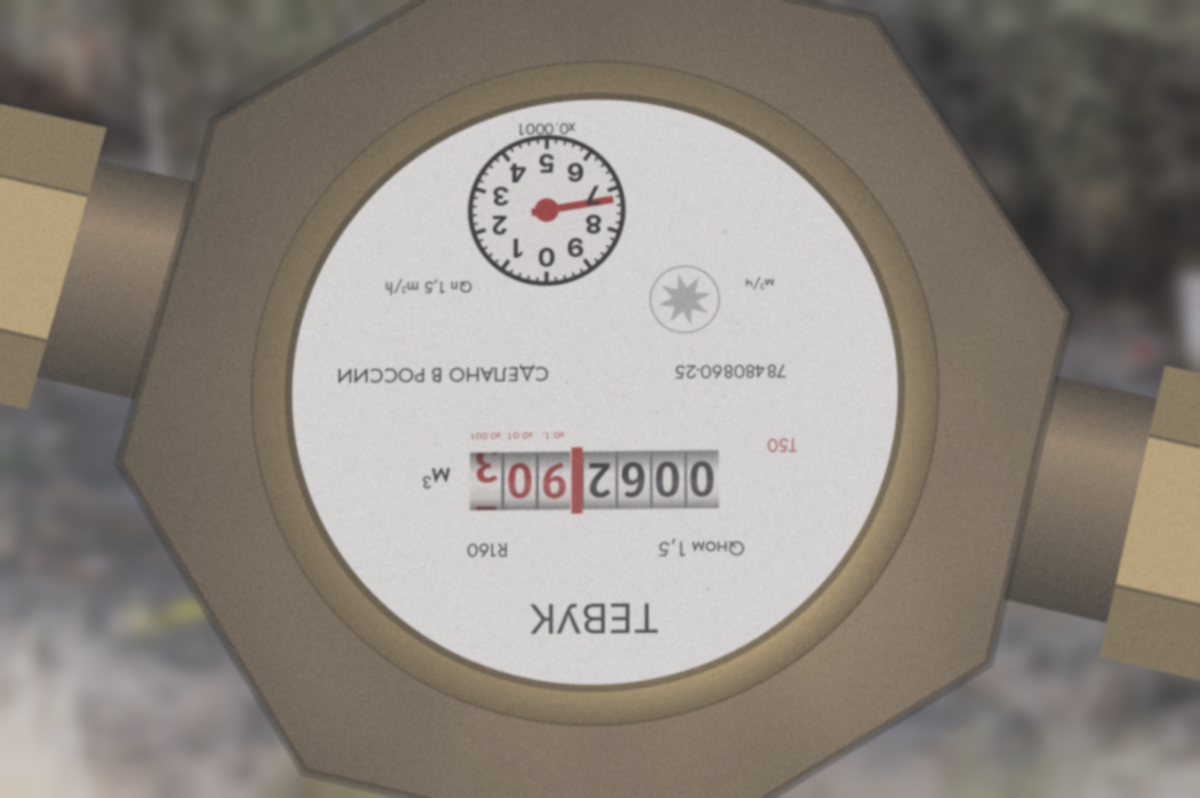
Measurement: 62.9027 m³
